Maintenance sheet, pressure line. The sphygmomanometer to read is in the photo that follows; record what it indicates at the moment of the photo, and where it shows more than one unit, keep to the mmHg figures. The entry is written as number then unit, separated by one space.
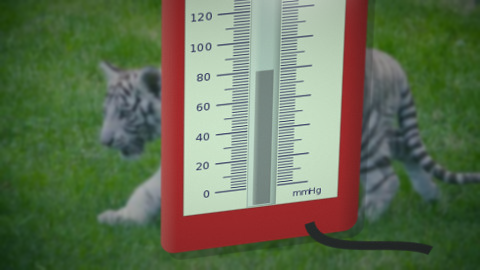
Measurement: 80 mmHg
